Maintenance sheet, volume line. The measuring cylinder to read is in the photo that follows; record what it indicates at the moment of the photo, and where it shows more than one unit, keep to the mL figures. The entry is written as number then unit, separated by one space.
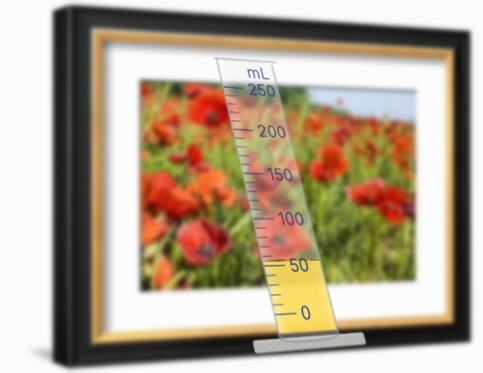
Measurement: 55 mL
